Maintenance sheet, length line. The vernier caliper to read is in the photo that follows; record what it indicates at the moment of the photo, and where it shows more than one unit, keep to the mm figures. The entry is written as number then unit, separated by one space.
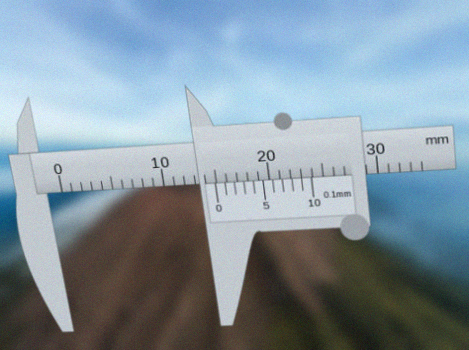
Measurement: 14.9 mm
